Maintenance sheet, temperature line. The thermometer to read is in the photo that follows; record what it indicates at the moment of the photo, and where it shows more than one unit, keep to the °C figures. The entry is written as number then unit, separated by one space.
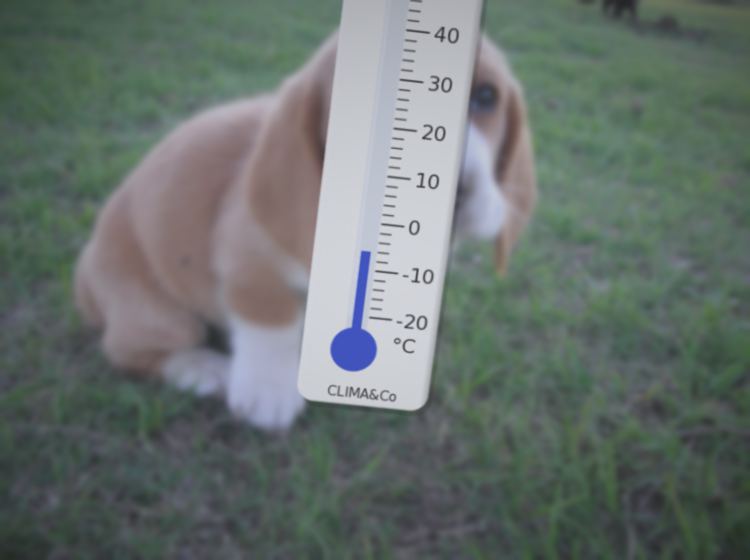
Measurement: -6 °C
